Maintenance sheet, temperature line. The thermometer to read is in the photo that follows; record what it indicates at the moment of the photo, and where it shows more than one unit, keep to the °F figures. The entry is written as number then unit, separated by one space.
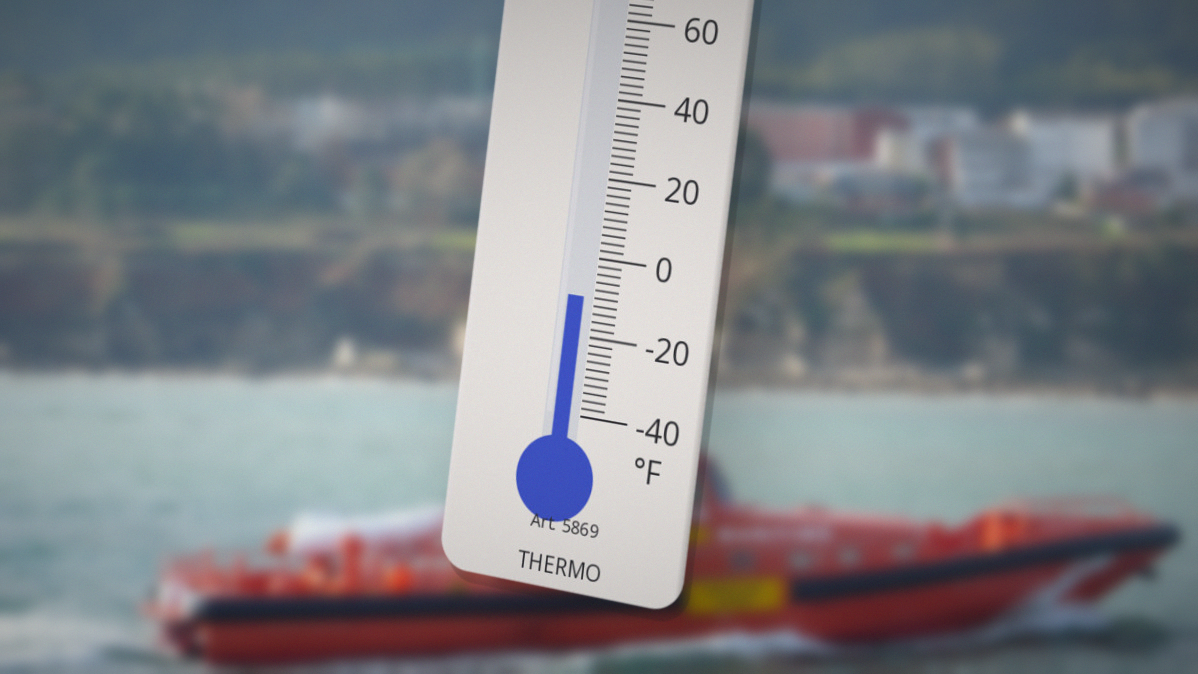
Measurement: -10 °F
